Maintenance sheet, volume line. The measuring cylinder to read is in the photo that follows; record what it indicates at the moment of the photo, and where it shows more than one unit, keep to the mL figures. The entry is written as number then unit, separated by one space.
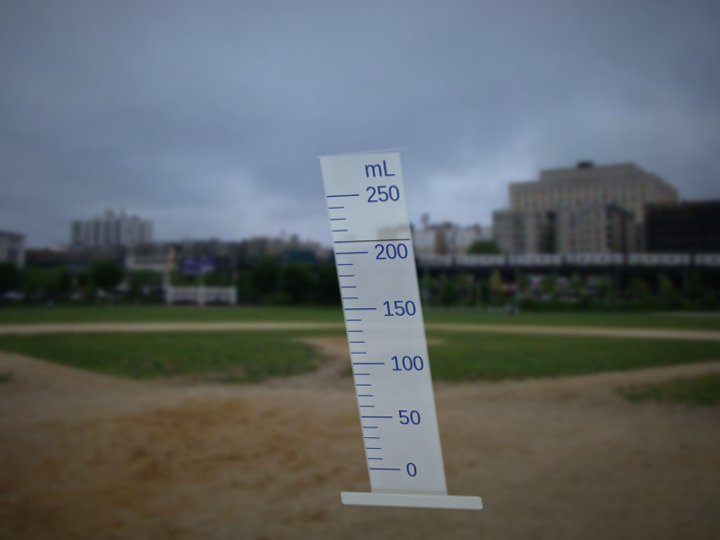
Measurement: 210 mL
